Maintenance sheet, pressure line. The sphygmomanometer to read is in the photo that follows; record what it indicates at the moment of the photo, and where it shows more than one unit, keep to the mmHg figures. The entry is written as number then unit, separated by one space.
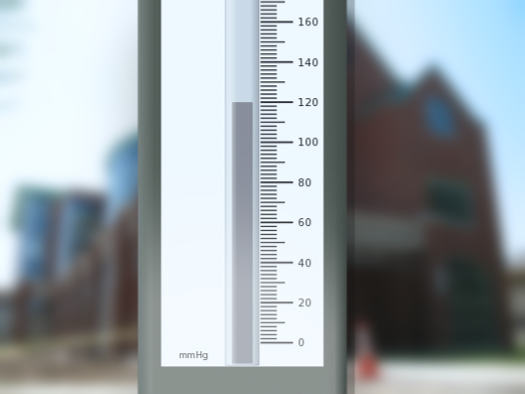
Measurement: 120 mmHg
